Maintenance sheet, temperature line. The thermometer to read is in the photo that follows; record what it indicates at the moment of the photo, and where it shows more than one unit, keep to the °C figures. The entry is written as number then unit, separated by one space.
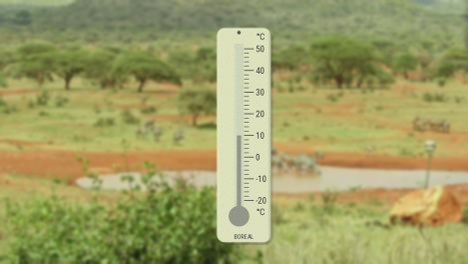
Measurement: 10 °C
